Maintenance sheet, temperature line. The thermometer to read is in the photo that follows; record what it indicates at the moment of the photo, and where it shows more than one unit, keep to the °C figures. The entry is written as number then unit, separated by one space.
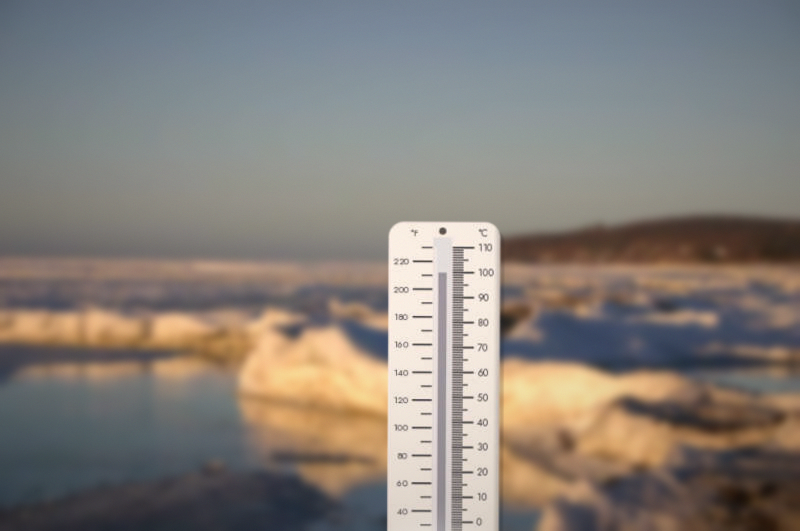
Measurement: 100 °C
